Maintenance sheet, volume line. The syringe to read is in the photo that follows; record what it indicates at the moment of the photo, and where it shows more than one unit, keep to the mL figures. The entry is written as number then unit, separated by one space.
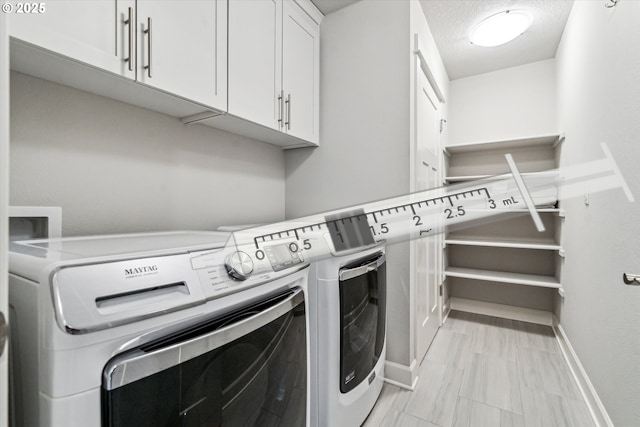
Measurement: 0.9 mL
